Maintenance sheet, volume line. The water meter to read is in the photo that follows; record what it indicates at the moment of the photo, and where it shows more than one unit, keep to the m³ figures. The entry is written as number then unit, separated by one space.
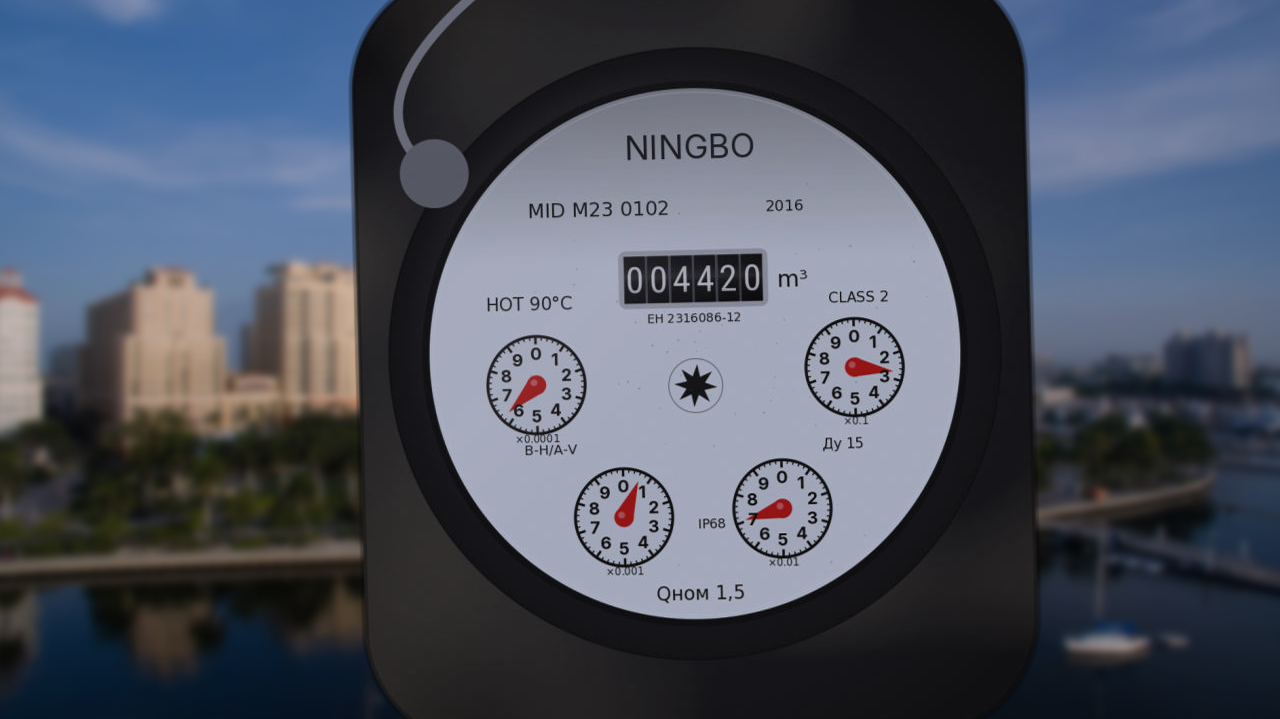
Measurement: 4420.2706 m³
